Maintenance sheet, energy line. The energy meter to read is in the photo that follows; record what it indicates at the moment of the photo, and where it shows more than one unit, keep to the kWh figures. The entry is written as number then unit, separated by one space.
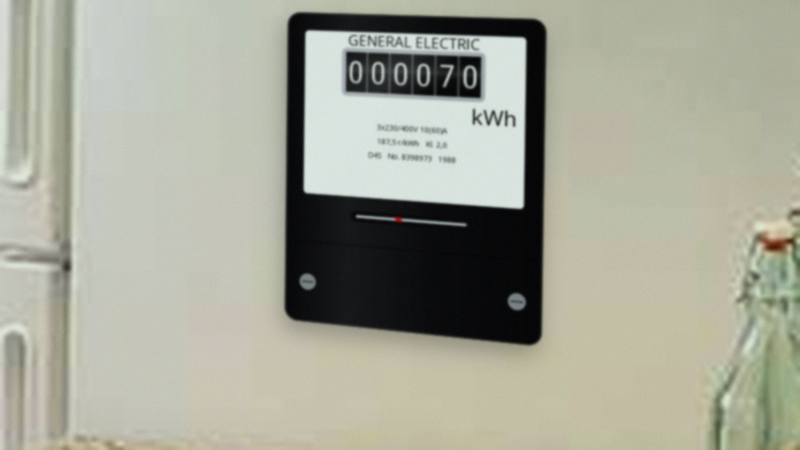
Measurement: 70 kWh
